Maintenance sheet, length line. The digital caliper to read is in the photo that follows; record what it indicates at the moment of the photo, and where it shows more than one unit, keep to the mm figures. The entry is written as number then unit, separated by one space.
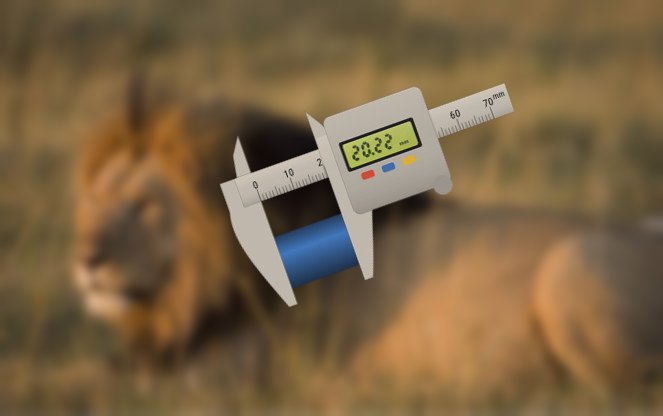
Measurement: 20.22 mm
